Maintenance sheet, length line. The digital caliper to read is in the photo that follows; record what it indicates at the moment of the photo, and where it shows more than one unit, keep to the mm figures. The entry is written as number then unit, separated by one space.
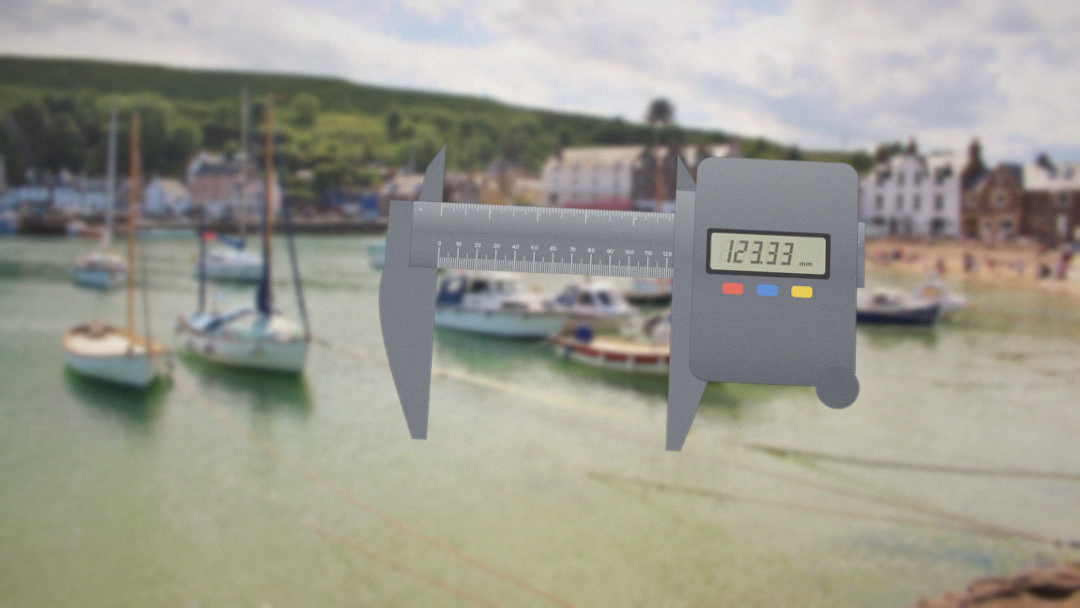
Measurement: 123.33 mm
